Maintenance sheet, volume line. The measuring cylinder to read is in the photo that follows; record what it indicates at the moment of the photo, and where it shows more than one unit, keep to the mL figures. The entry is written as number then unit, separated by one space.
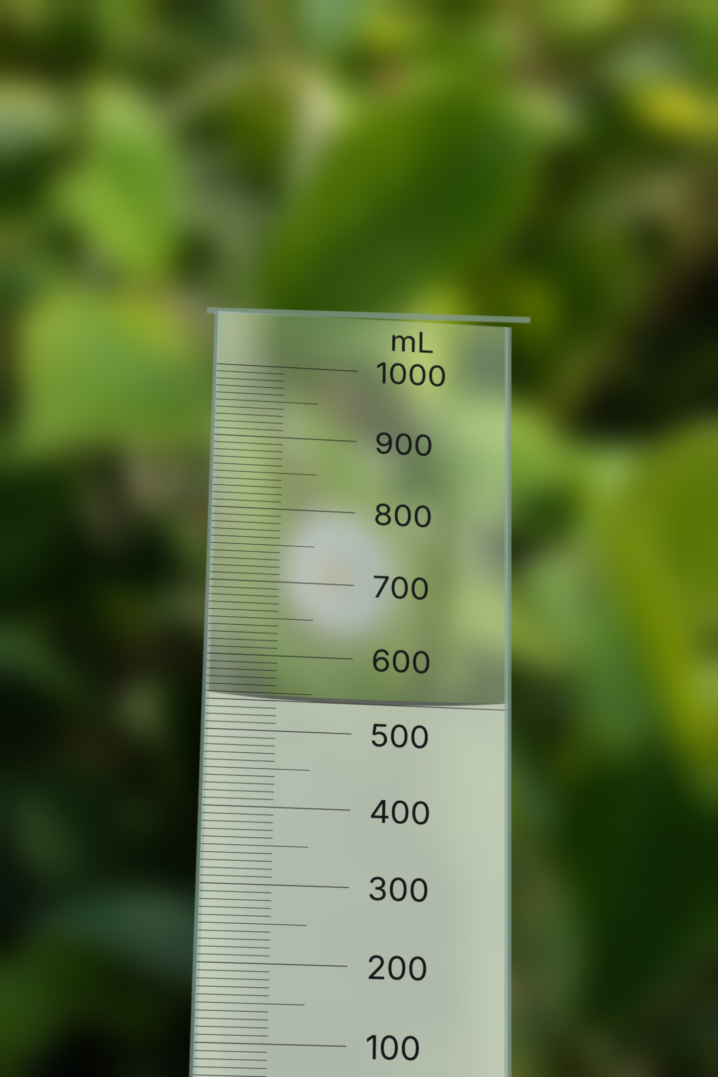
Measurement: 540 mL
